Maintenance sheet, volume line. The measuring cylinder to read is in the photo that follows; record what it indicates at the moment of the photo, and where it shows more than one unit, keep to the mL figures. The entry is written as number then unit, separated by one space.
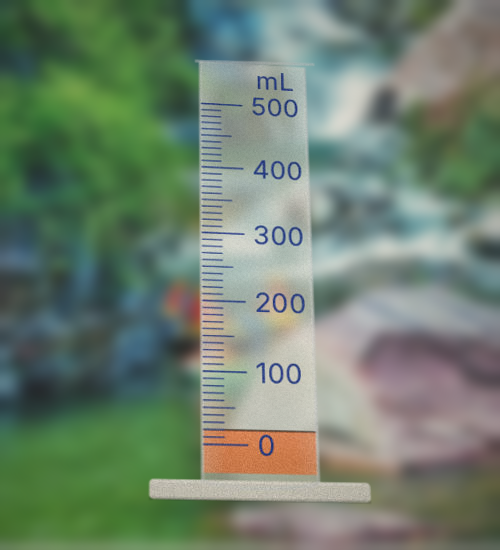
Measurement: 20 mL
